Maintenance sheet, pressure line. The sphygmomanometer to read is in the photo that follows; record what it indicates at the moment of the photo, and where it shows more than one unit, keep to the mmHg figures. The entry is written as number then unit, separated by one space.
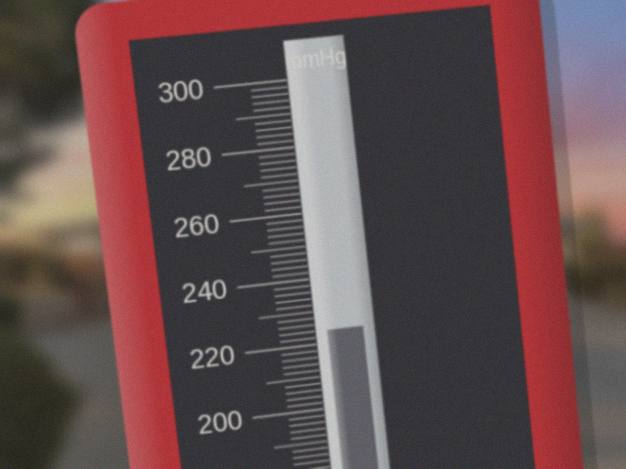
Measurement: 224 mmHg
